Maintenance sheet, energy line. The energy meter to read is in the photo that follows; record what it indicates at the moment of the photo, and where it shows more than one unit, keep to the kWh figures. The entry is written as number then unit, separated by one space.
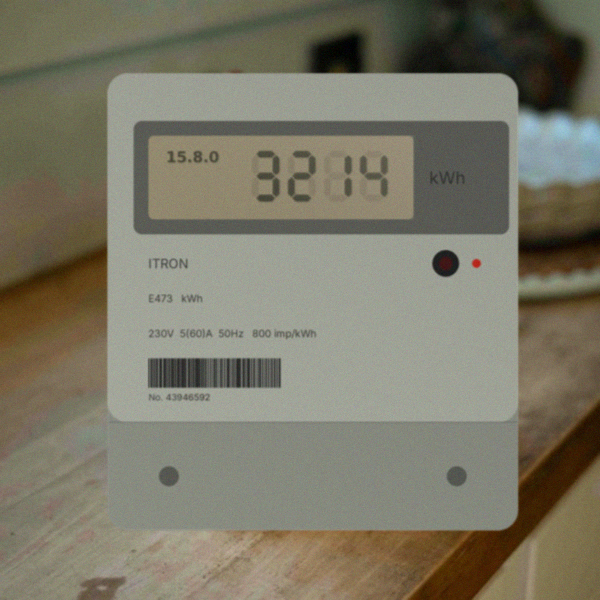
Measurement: 3214 kWh
